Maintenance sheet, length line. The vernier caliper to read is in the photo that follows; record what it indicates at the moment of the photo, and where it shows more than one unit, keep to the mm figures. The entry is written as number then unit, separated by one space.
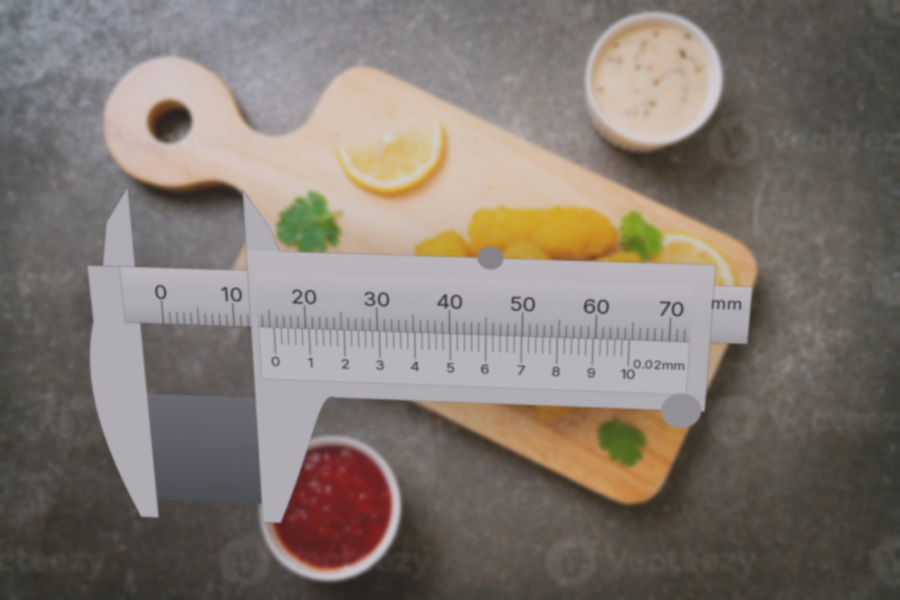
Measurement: 15.6 mm
